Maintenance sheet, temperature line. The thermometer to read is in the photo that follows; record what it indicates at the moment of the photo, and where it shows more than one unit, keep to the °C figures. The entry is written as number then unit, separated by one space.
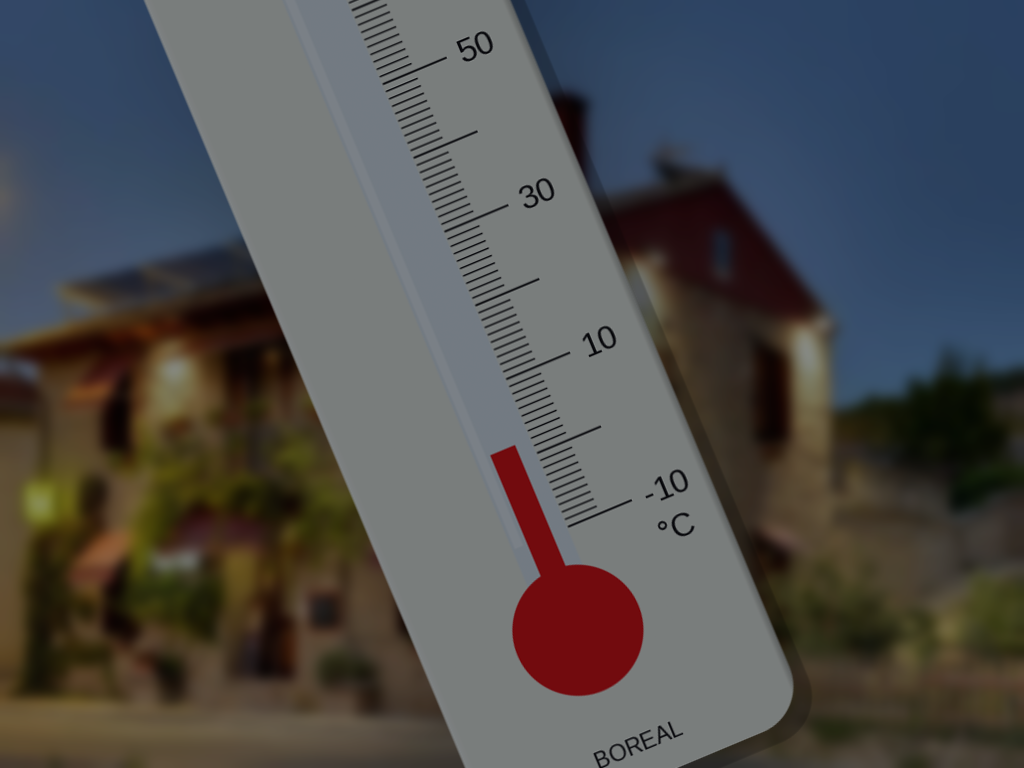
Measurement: 2 °C
